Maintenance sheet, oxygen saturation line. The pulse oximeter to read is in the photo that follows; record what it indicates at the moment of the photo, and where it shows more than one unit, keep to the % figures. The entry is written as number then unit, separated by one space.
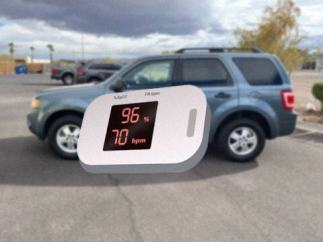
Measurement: 96 %
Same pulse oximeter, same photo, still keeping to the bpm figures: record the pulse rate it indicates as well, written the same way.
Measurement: 70 bpm
